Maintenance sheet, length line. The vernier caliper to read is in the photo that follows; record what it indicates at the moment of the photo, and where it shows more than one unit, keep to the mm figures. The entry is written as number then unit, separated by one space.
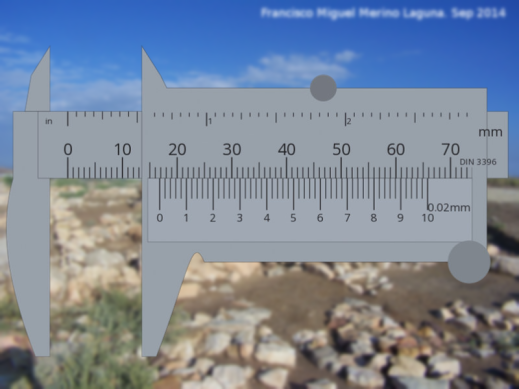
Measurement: 16.8 mm
